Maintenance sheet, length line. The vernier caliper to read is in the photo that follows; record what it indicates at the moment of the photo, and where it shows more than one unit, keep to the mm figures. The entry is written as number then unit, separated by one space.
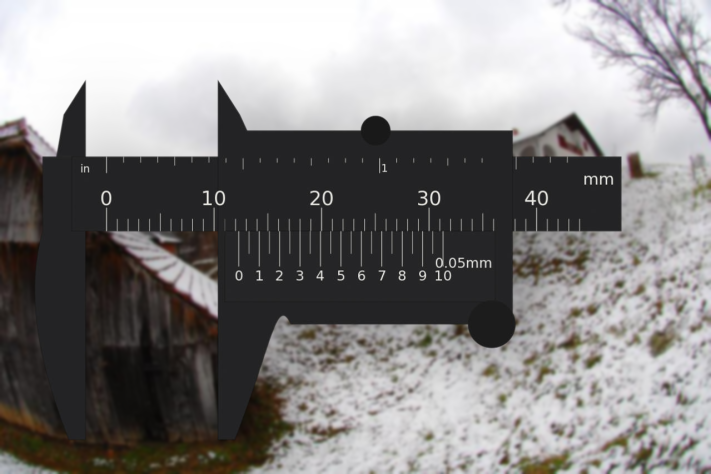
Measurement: 12.3 mm
